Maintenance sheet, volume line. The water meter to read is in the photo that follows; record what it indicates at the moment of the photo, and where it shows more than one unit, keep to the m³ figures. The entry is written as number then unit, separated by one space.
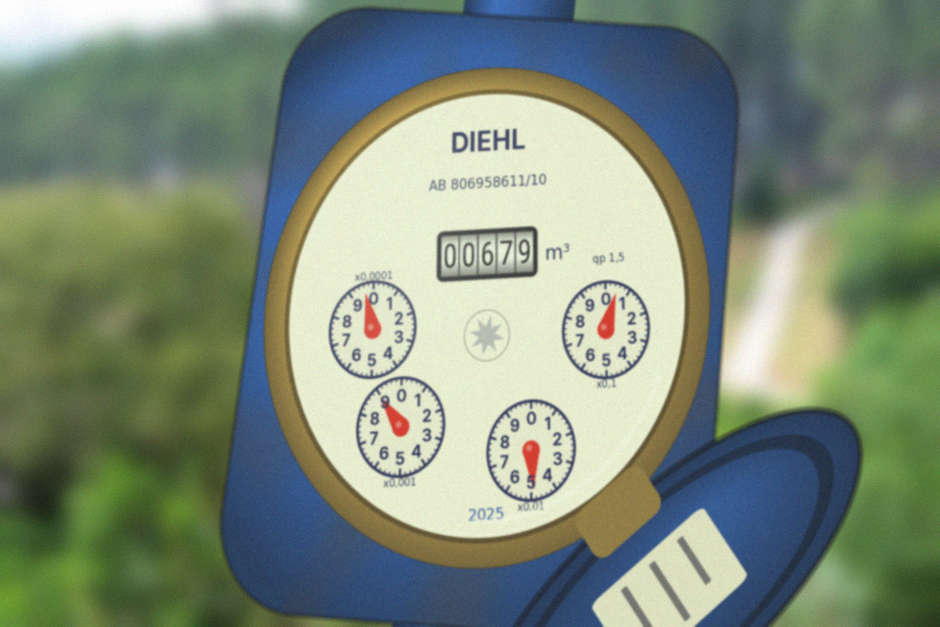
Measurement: 679.0489 m³
